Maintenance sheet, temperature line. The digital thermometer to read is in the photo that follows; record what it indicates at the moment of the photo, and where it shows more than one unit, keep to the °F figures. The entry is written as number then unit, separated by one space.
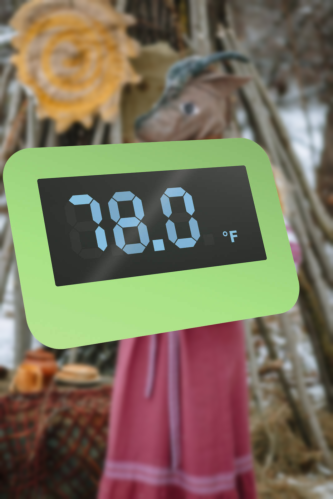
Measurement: 78.0 °F
